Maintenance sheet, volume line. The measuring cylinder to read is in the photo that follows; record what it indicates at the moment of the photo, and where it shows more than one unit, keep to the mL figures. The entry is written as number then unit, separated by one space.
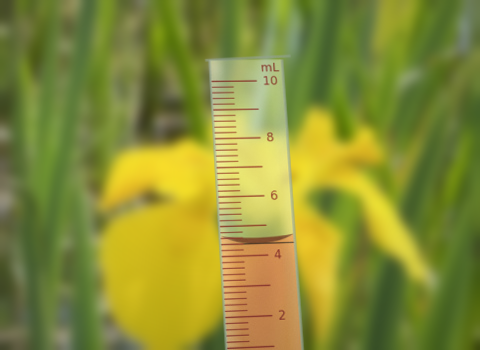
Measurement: 4.4 mL
